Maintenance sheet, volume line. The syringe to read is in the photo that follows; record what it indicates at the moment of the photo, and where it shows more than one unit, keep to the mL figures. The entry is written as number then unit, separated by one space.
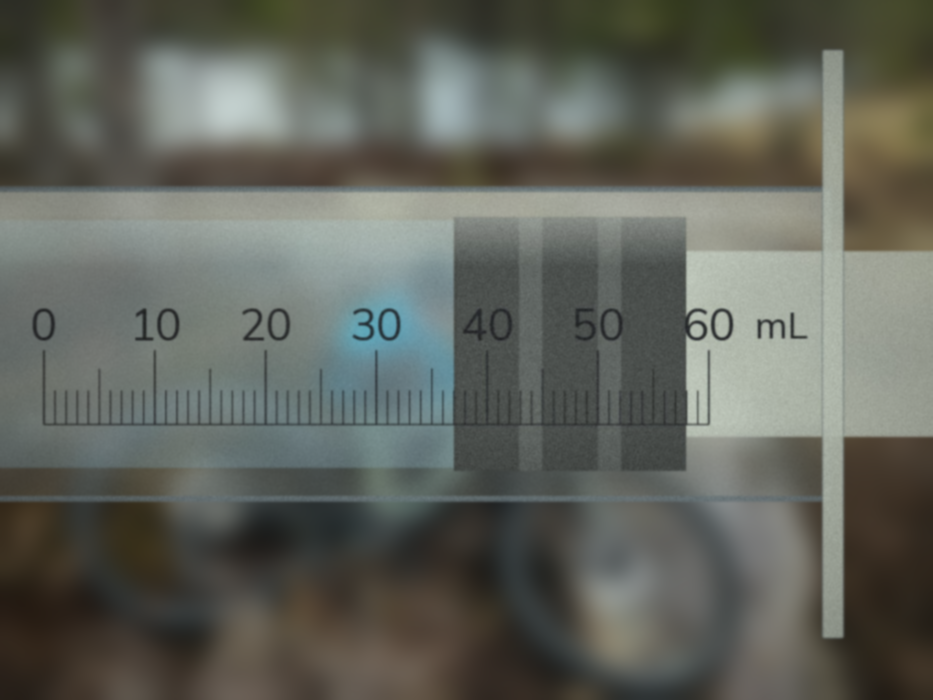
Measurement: 37 mL
